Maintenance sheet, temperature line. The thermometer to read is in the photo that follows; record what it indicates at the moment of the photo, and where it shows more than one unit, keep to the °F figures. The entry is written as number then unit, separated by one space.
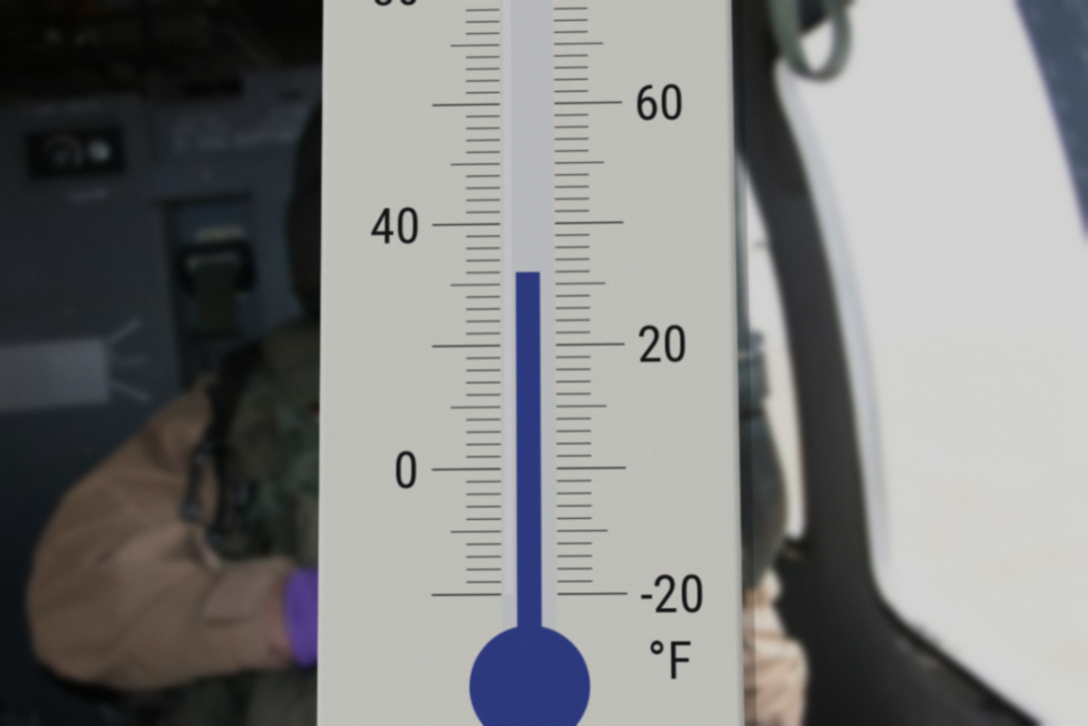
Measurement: 32 °F
